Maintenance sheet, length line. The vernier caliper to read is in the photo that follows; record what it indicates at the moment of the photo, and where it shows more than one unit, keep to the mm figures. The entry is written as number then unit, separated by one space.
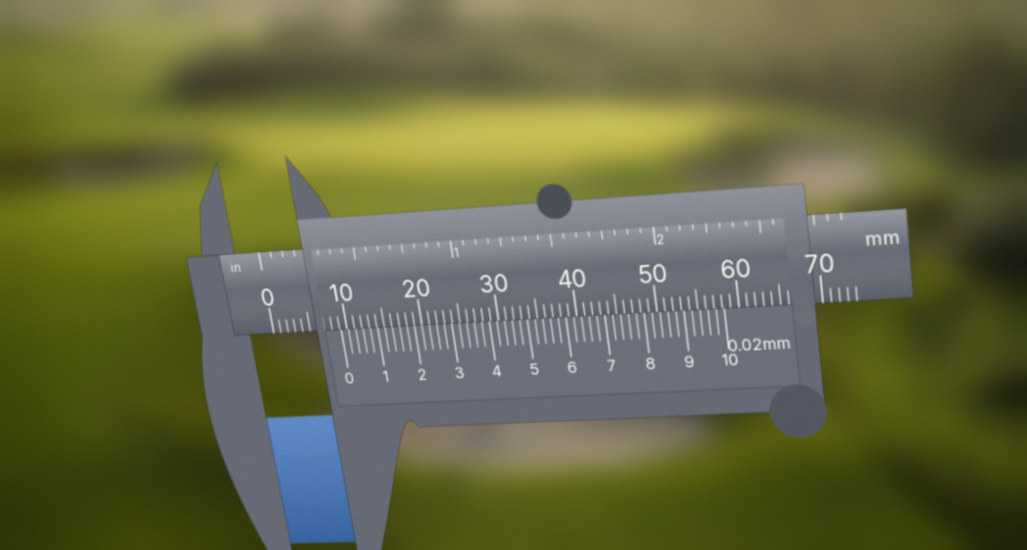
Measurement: 9.2 mm
